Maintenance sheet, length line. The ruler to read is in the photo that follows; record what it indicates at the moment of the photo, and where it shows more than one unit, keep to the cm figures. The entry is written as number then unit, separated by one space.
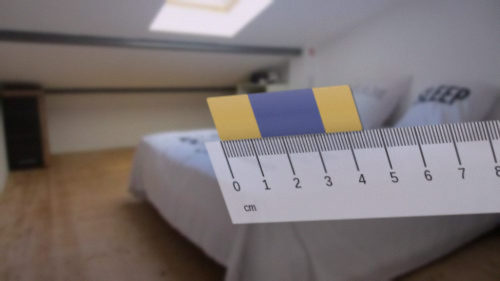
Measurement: 4.5 cm
